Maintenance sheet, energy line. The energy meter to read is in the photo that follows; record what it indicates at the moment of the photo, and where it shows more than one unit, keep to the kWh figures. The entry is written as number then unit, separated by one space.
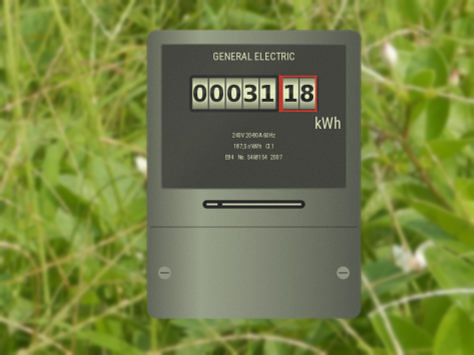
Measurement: 31.18 kWh
